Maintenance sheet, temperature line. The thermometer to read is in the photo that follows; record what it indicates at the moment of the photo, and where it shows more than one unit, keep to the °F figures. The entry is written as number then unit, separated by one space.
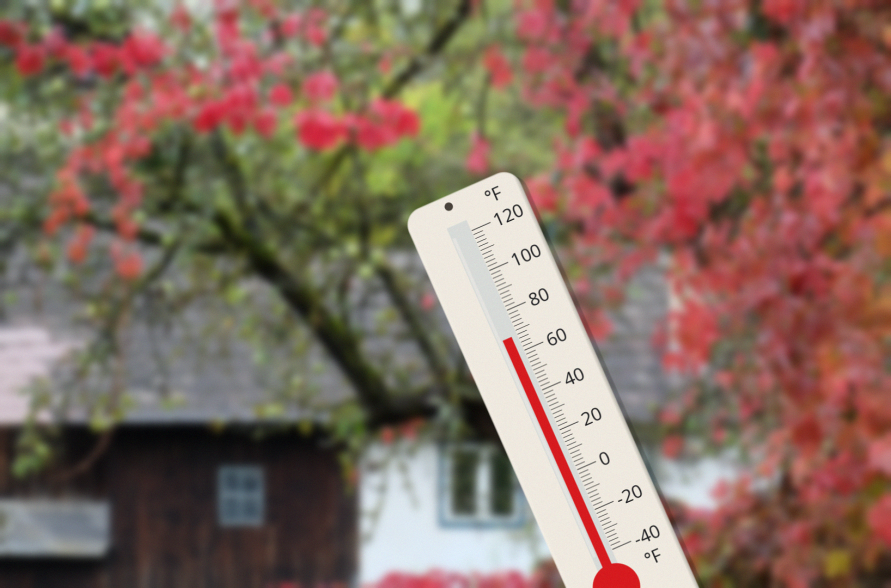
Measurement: 68 °F
